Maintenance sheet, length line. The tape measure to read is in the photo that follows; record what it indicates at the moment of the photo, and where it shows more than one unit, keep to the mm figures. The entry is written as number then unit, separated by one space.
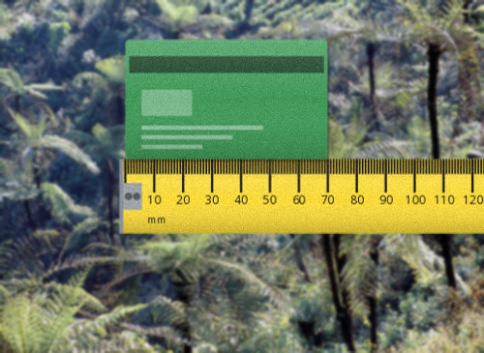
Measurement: 70 mm
